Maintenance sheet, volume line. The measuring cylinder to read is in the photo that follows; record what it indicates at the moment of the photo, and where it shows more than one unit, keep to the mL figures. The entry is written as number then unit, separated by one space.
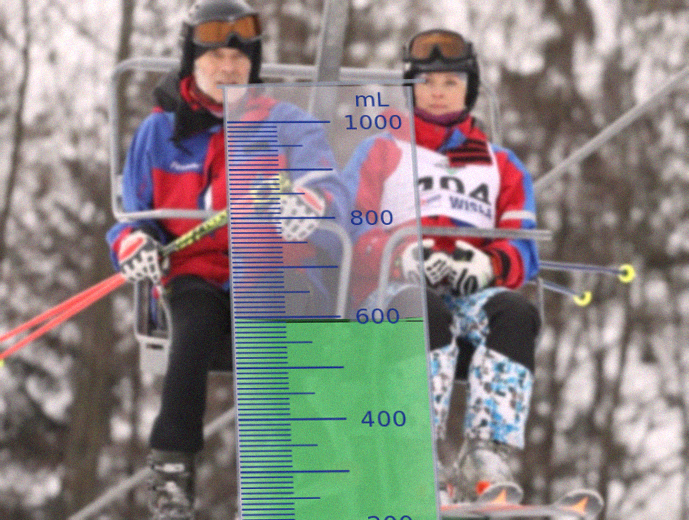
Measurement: 590 mL
